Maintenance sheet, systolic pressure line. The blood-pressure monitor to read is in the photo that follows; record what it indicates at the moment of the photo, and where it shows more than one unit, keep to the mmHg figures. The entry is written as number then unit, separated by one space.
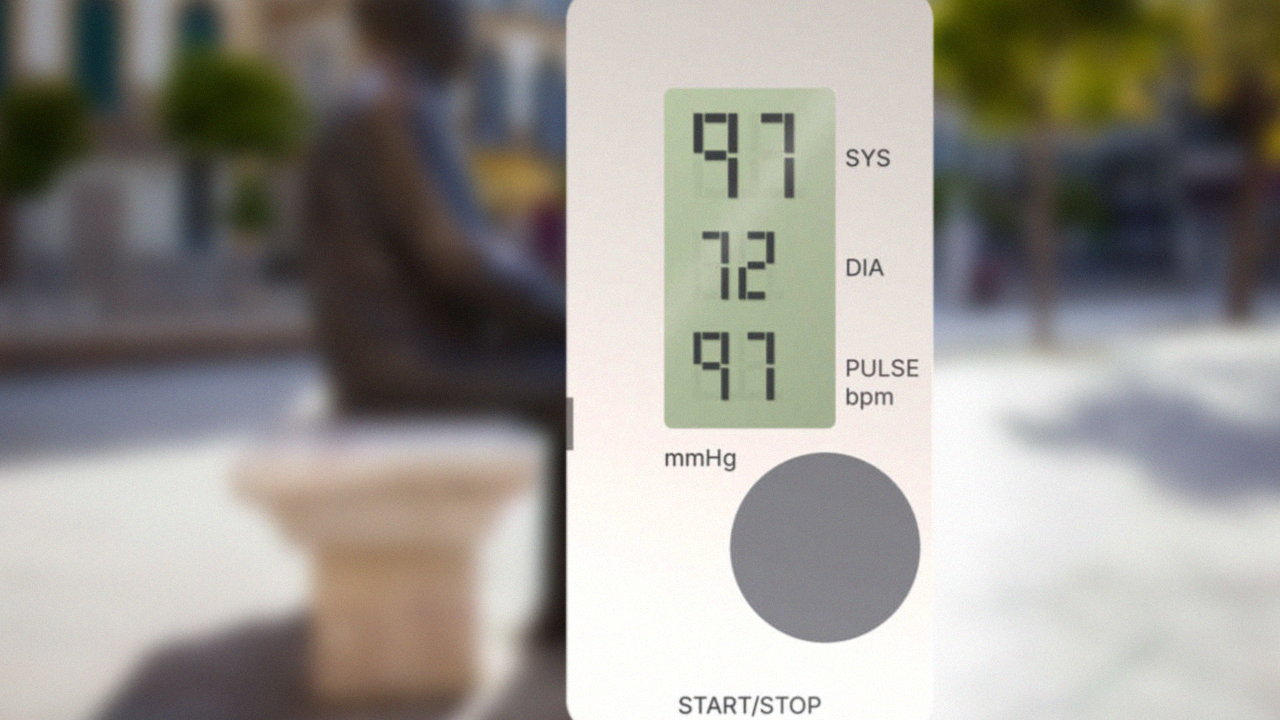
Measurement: 97 mmHg
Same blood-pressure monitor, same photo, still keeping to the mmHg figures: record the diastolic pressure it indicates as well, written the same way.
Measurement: 72 mmHg
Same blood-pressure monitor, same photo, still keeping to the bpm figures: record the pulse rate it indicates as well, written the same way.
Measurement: 97 bpm
